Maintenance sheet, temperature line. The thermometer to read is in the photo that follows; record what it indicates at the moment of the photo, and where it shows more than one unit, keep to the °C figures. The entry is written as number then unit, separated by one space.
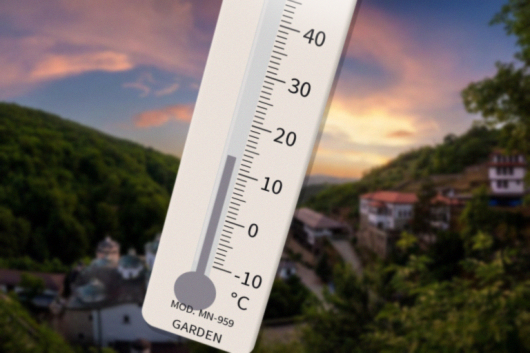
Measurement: 13 °C
